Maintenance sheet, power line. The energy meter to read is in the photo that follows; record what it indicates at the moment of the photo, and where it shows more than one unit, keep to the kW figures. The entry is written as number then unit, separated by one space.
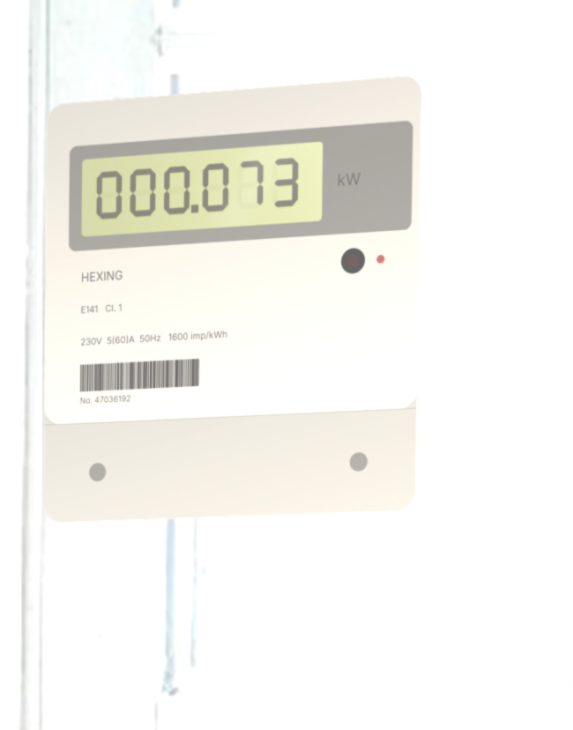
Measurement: 0.073 kW
